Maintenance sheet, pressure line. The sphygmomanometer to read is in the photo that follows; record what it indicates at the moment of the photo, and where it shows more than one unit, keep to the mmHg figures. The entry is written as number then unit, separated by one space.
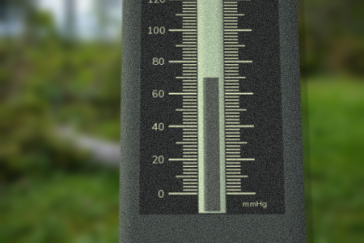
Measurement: 70 mmHg
